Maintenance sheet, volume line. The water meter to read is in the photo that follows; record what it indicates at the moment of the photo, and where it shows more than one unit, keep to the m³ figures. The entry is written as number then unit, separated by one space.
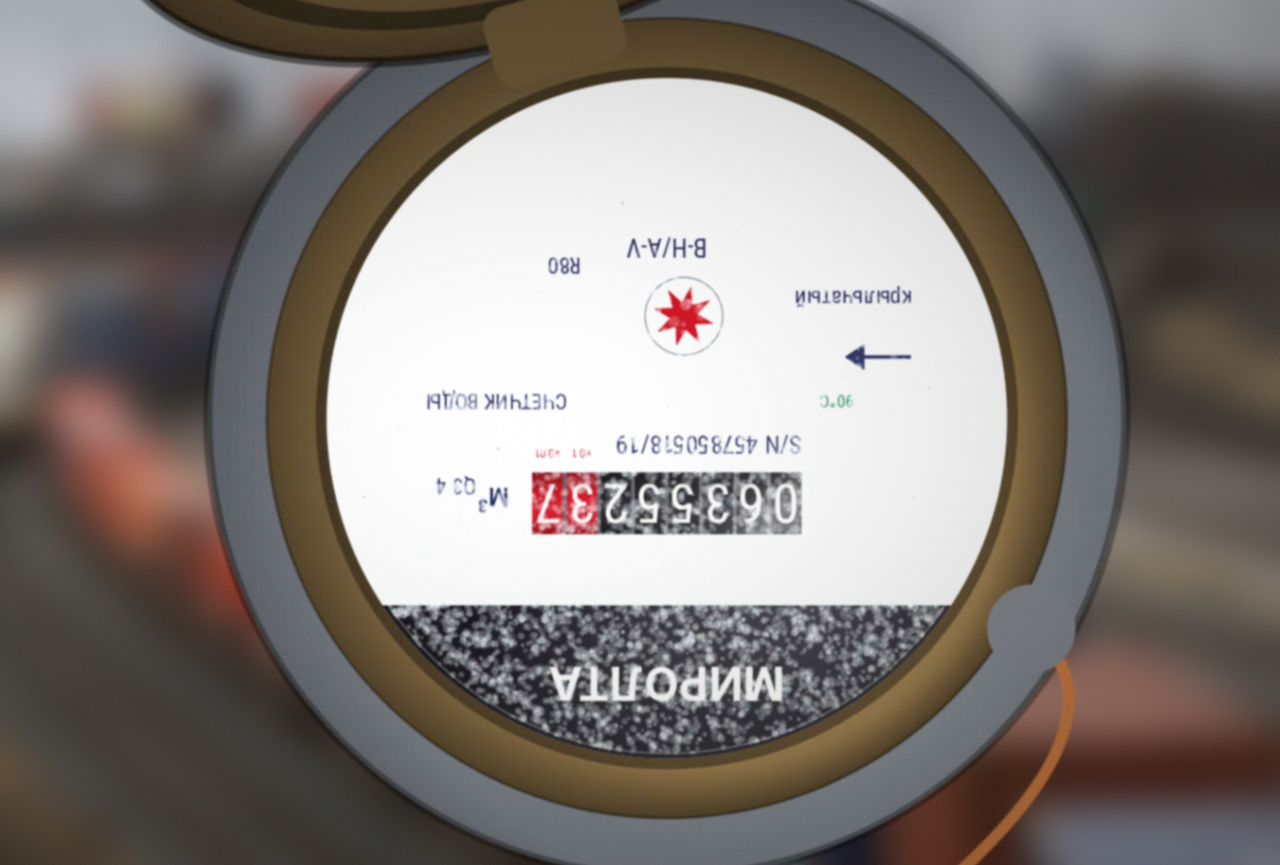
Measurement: 63552.37 m³
